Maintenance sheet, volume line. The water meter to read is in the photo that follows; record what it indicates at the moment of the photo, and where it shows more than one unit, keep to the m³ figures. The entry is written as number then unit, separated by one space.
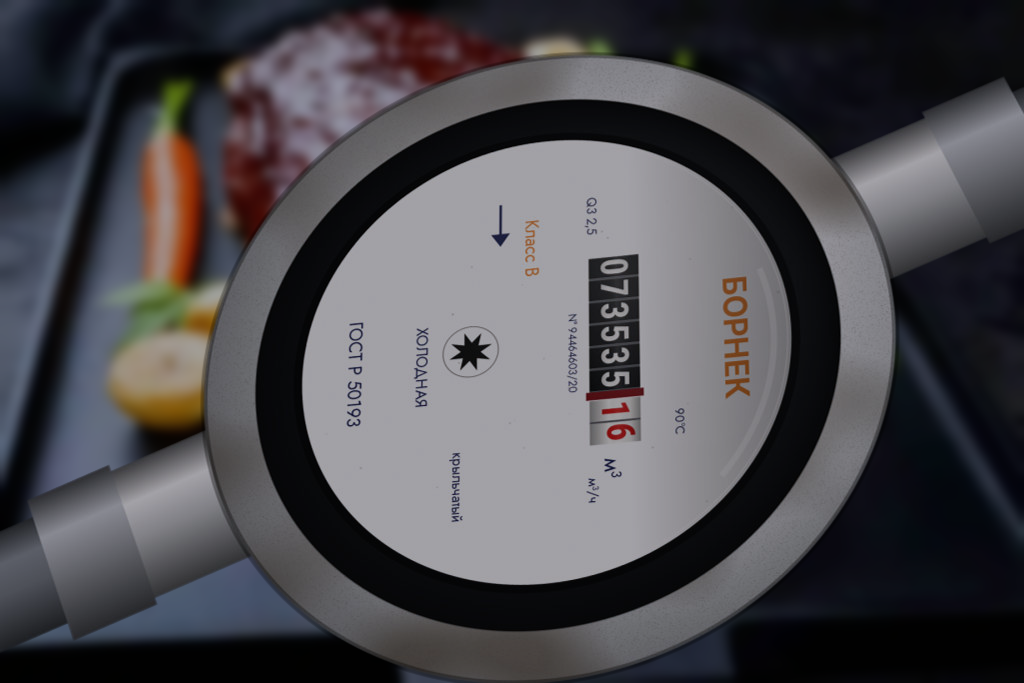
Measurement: 73535.16 m³
